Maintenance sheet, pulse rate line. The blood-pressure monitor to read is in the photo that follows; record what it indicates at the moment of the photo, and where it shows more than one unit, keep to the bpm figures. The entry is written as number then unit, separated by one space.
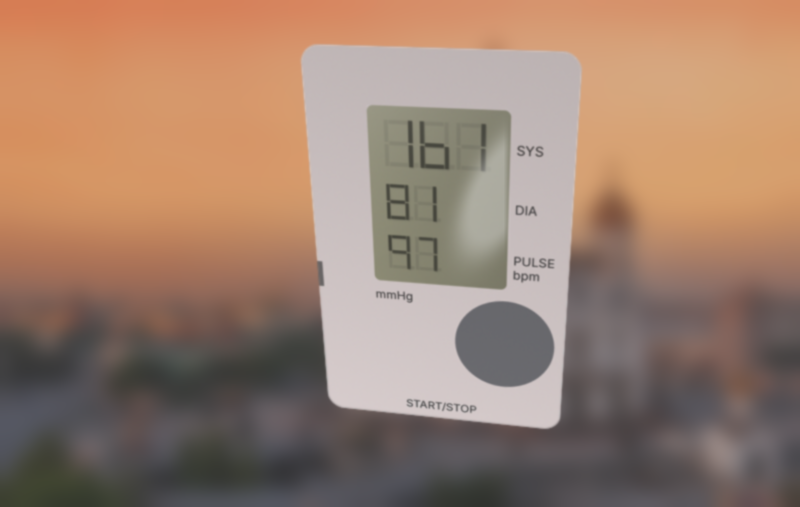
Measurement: 97 bpm
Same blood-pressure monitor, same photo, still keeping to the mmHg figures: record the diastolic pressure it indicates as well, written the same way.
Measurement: 81 mmHg
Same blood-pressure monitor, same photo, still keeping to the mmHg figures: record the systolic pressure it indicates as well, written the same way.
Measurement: 161 mmHg
